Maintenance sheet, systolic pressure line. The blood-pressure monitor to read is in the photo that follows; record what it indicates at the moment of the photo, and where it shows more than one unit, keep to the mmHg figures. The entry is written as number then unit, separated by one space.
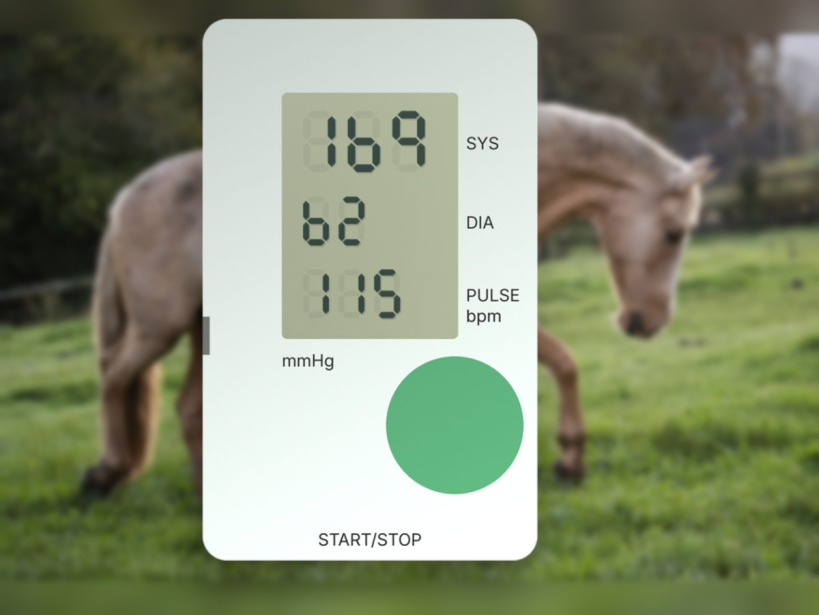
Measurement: 169 mmHg
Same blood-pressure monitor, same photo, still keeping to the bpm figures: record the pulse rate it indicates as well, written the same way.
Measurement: 115 bpm
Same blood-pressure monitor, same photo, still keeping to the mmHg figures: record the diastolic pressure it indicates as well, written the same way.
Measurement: 62 mmHg
